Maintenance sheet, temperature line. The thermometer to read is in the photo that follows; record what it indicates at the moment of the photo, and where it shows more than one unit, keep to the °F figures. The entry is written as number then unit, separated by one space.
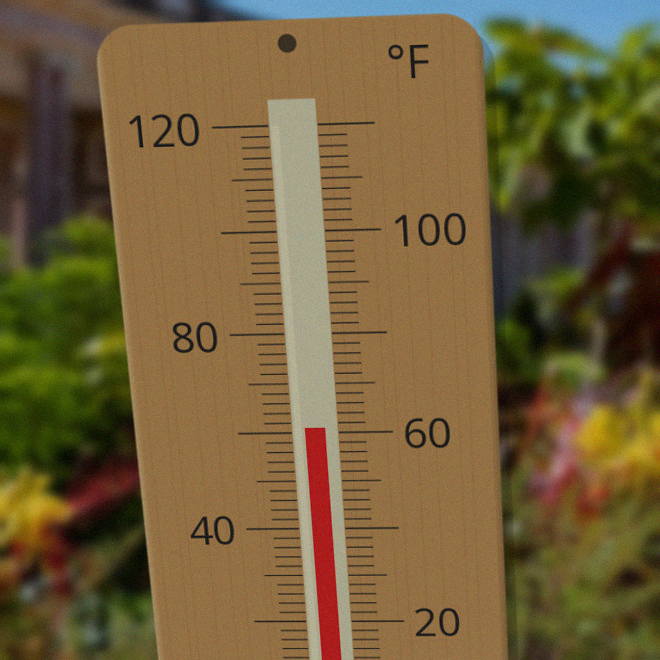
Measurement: 61 °F
